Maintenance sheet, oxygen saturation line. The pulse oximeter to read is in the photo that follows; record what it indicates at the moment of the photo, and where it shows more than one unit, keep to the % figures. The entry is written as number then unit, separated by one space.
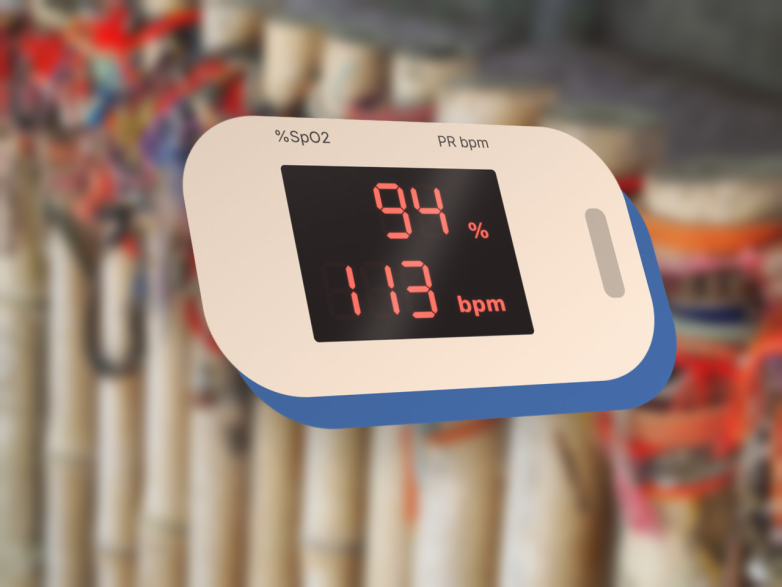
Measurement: 94 %
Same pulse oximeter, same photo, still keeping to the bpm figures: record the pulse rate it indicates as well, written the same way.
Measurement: 113 bpm
